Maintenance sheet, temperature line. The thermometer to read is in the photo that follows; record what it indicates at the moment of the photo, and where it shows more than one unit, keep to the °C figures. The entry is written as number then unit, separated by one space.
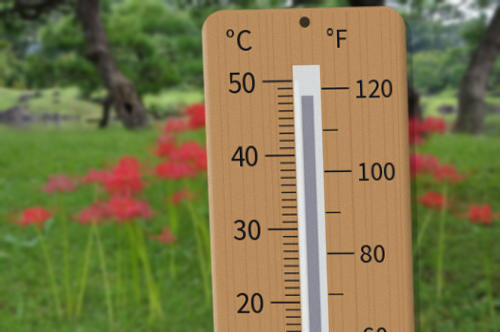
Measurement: 48 °C
